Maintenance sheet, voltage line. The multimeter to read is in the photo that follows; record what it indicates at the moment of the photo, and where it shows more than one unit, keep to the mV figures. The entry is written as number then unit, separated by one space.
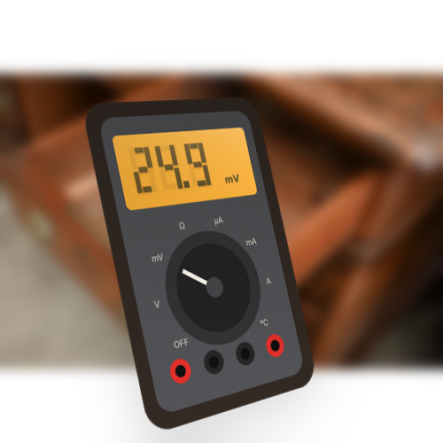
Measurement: 24.9 mV
